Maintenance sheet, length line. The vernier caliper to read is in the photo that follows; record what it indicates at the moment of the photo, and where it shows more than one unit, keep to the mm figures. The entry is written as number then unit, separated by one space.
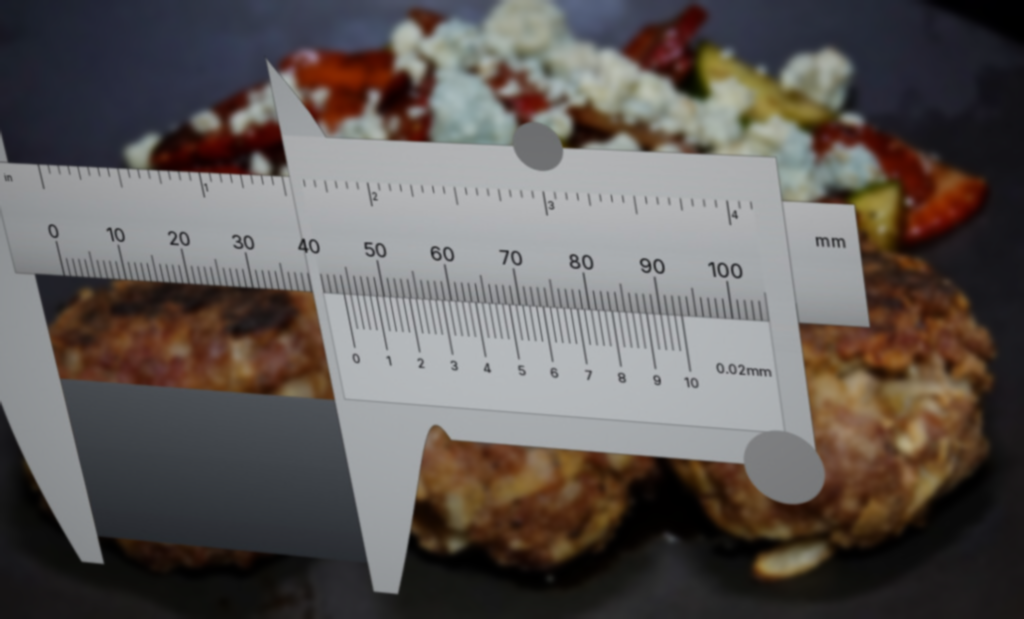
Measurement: 44.0 mm
